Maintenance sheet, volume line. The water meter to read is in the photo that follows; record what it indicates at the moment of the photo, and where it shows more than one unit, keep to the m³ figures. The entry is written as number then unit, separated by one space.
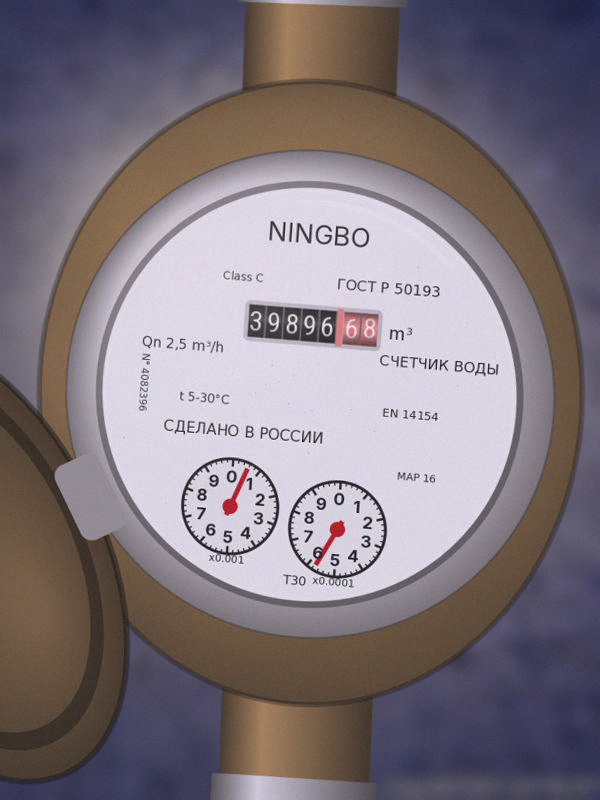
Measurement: 39896.6805 m³
